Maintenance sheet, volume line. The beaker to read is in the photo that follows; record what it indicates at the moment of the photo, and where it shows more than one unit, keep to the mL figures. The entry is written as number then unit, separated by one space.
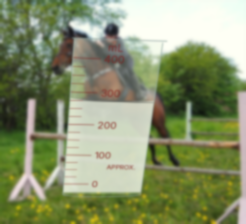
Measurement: 275 mL
